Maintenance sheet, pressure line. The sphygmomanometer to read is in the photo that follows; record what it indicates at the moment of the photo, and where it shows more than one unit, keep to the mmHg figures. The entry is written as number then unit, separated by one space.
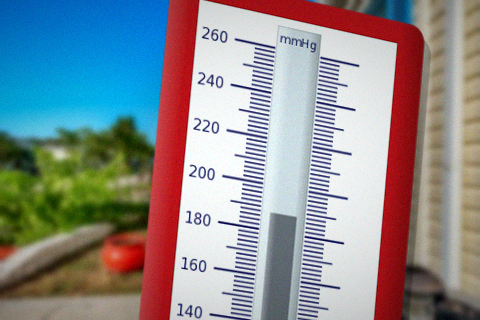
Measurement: 188 mmHg
